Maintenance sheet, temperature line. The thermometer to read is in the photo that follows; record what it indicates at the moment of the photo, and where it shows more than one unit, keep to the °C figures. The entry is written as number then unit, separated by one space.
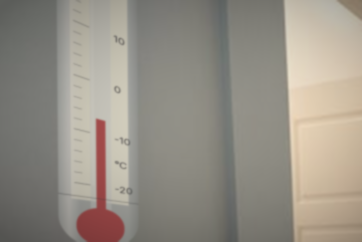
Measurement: -7 °C
